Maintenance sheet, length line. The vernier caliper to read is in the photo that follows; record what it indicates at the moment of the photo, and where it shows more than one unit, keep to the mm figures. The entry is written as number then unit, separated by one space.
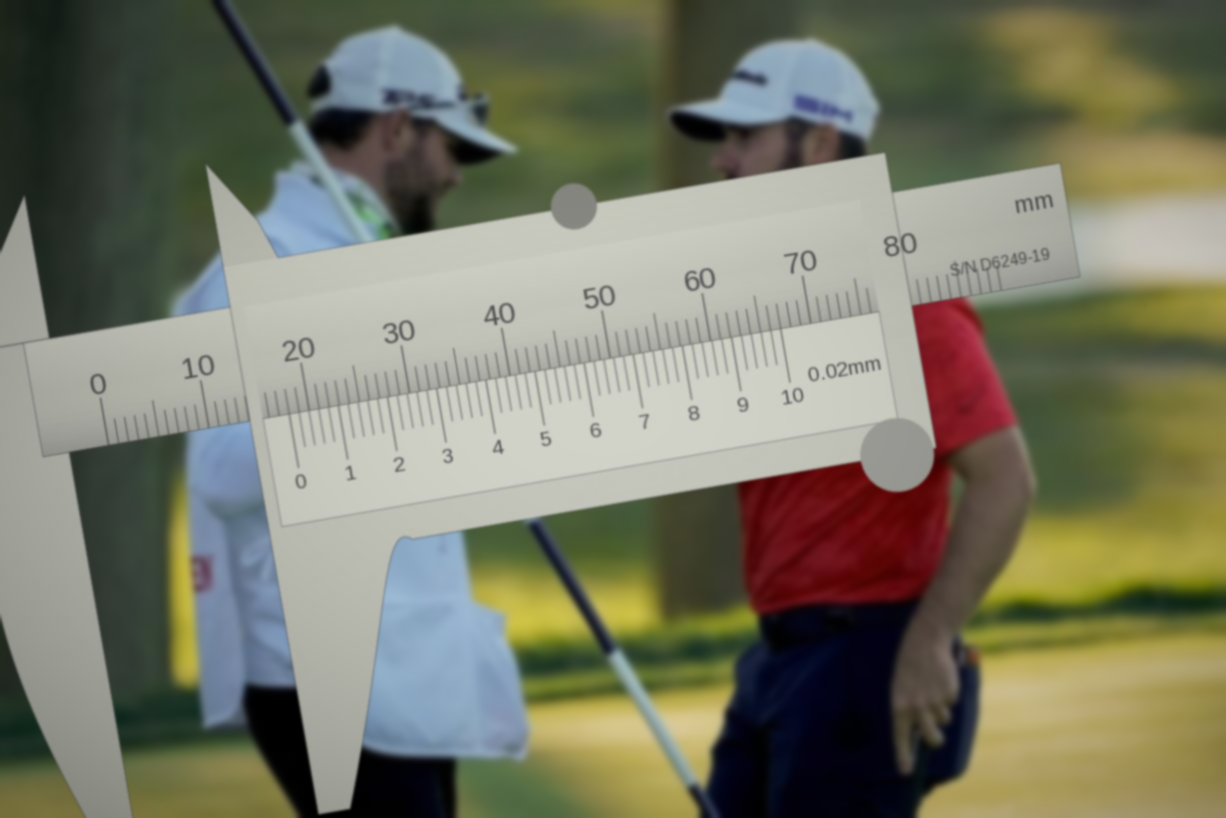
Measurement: 18.0 mm
